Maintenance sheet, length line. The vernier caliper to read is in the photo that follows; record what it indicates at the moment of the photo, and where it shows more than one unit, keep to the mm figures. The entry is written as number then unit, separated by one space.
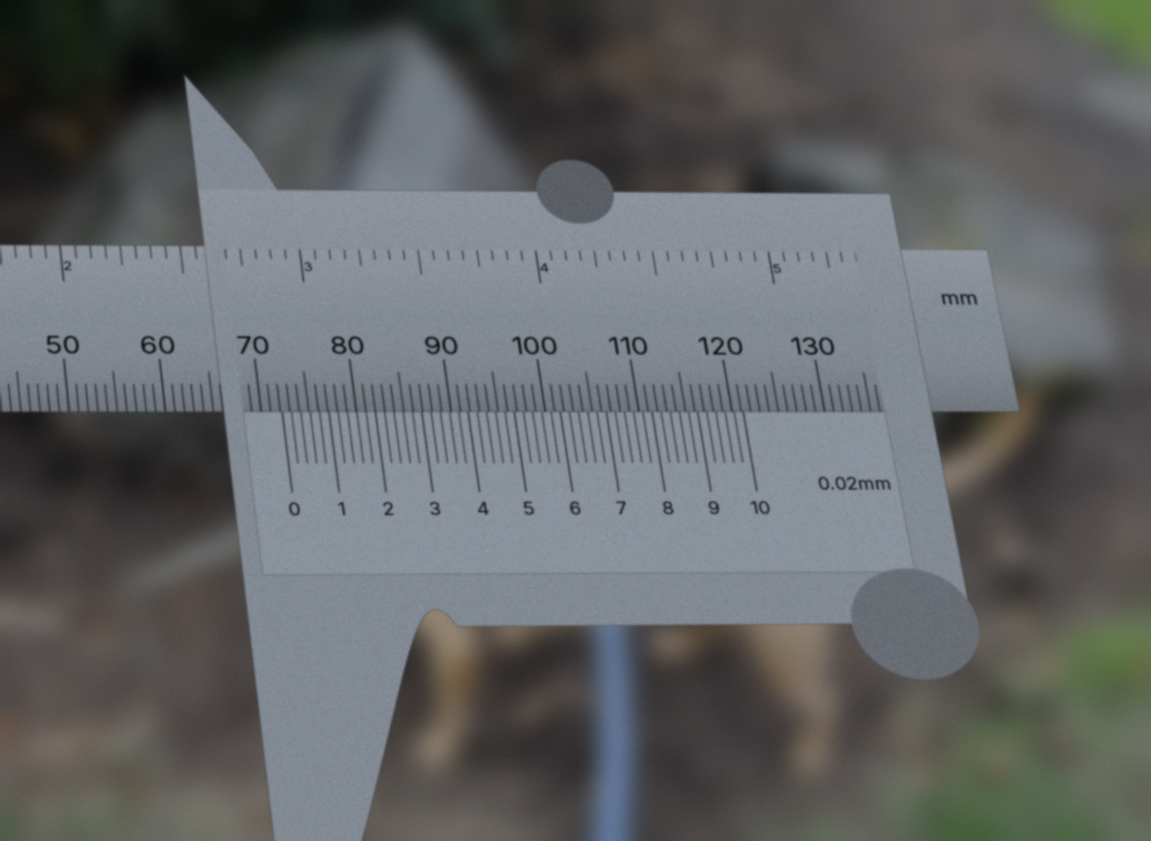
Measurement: 72.2 mm
